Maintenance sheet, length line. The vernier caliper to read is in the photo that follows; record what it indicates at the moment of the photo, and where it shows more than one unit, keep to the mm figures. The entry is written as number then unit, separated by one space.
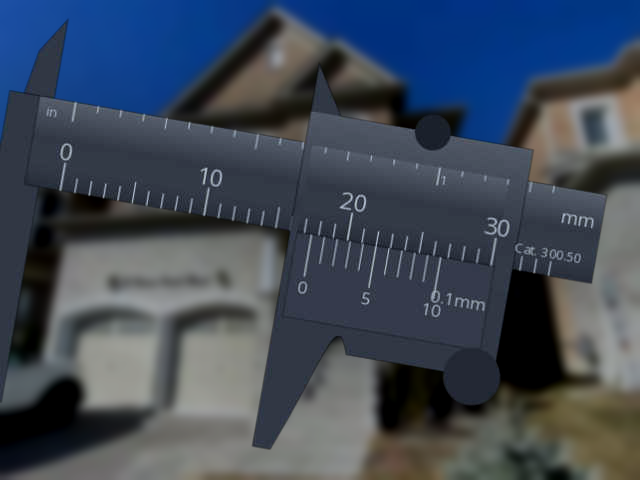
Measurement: 17.5 mm
